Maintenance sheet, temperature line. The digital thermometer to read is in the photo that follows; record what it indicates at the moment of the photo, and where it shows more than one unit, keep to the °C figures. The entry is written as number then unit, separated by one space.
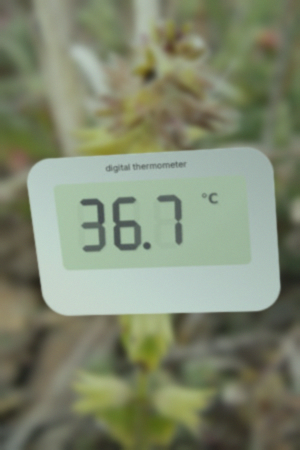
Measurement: 36.7 °C
